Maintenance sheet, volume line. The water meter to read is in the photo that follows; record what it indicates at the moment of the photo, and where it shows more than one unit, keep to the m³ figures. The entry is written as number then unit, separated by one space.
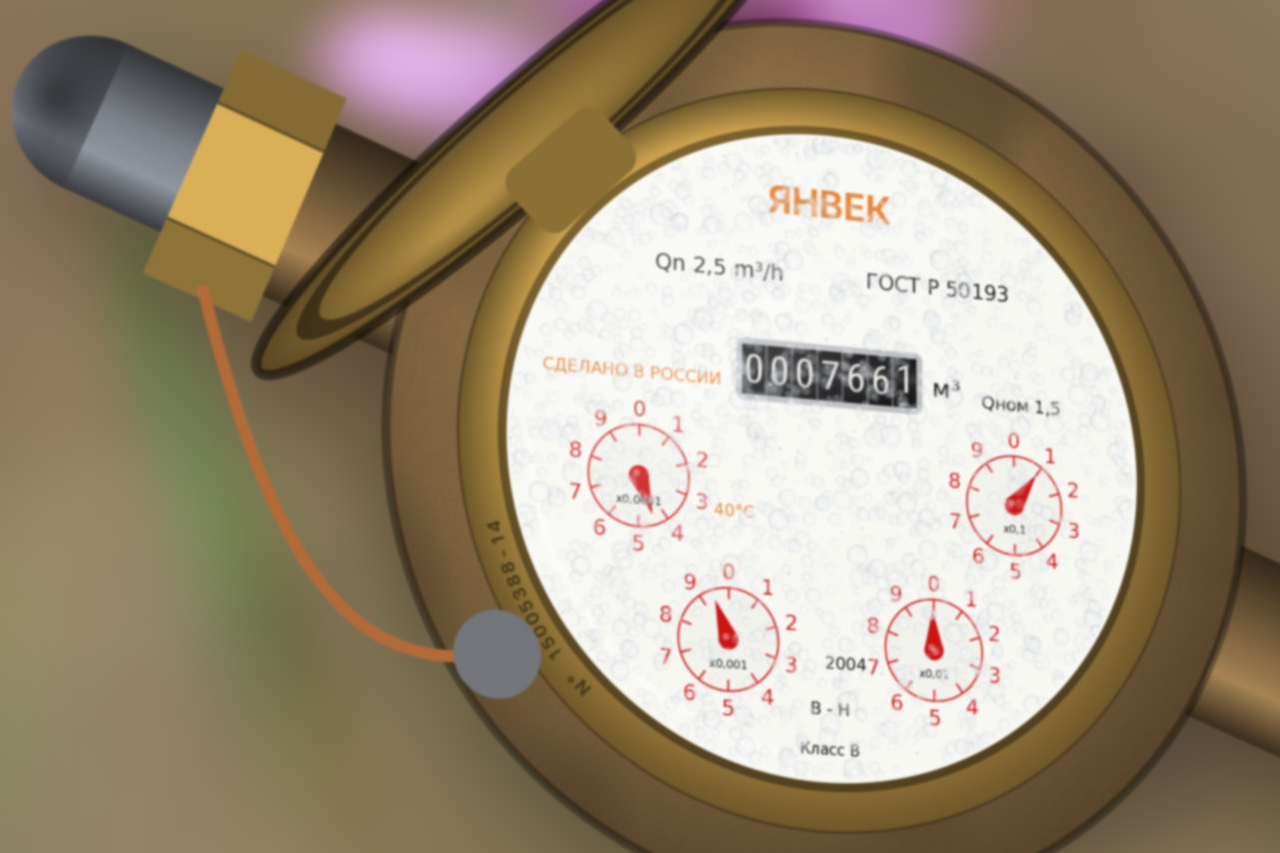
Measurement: 7661.0994 m³
